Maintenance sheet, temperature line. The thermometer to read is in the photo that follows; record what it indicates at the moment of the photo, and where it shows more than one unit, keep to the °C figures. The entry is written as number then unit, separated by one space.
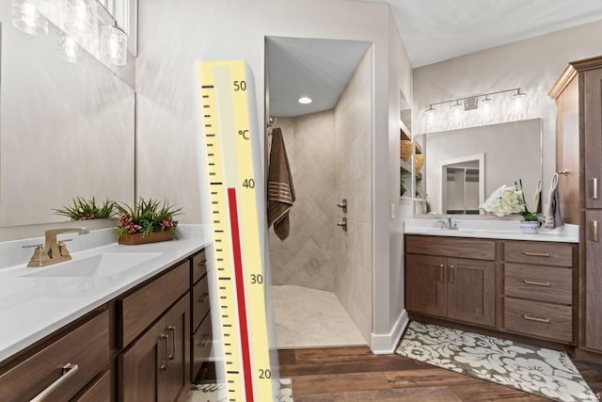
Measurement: 39.5 °C
